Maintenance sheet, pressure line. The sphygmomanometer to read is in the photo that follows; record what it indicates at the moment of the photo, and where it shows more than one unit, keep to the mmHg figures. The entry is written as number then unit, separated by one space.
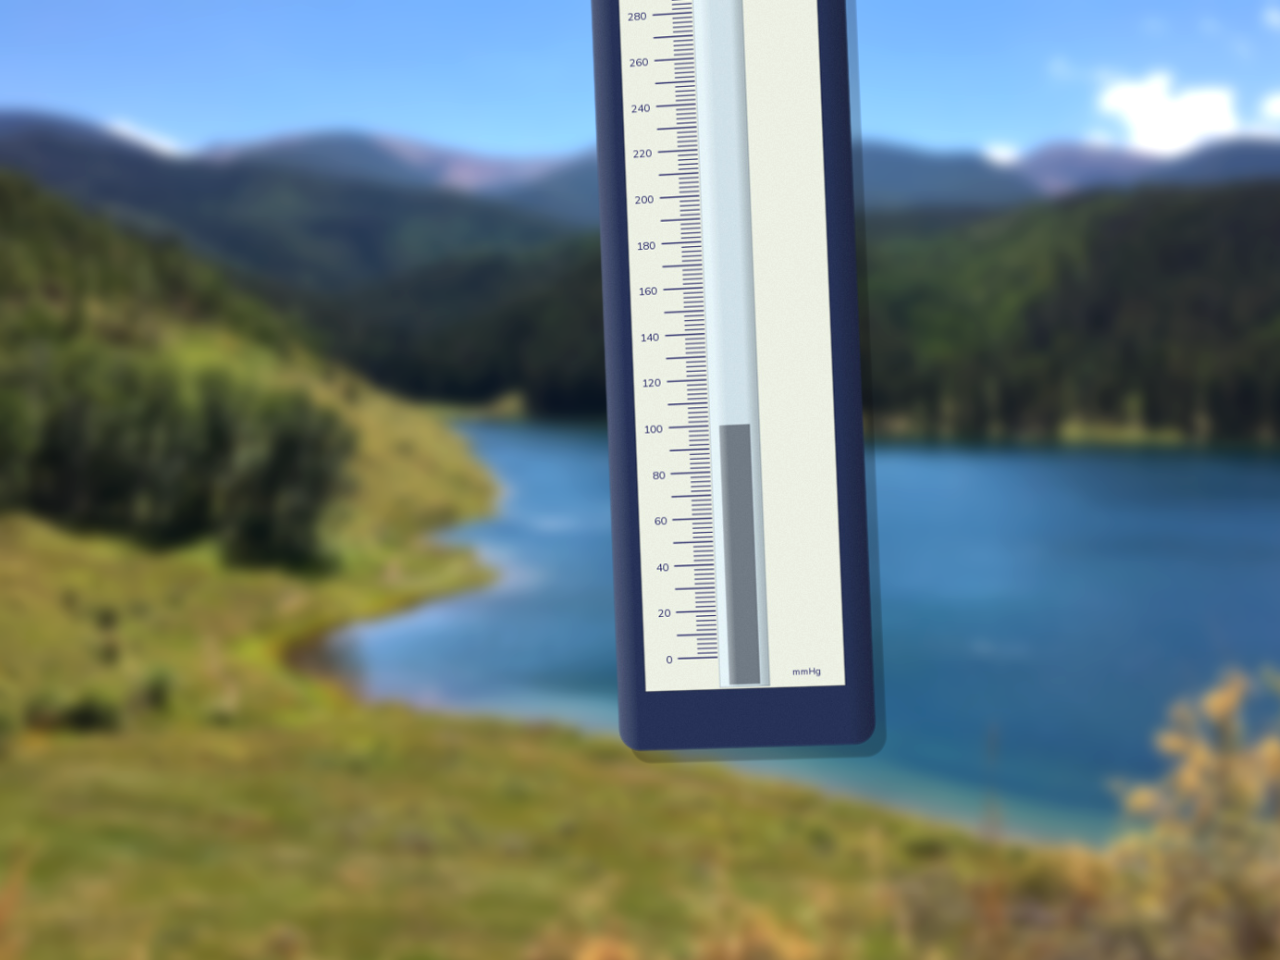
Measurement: 100 mmHg
